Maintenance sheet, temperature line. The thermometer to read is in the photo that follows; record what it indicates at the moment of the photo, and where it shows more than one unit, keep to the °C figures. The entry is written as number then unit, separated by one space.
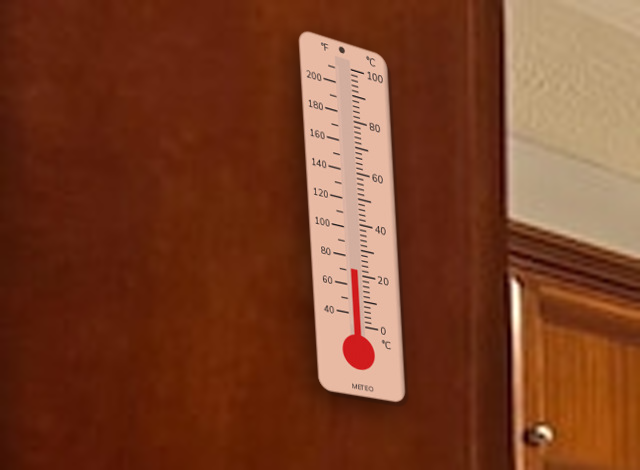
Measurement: 22 °C
